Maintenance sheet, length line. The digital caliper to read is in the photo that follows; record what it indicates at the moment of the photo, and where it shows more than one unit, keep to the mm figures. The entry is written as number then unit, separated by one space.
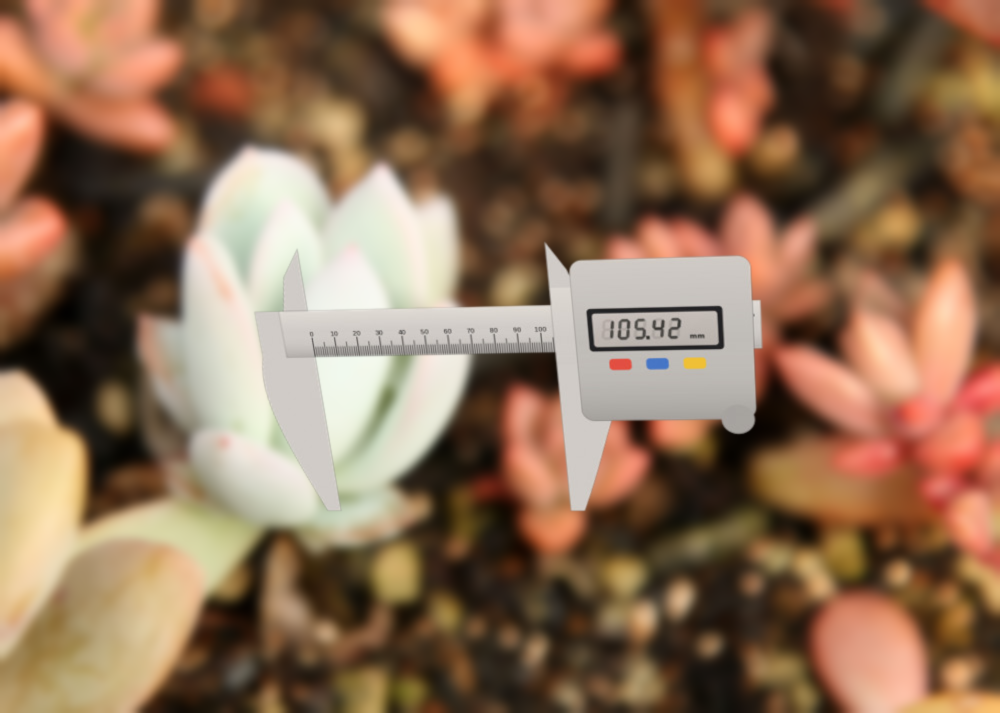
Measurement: 105.42 mm
